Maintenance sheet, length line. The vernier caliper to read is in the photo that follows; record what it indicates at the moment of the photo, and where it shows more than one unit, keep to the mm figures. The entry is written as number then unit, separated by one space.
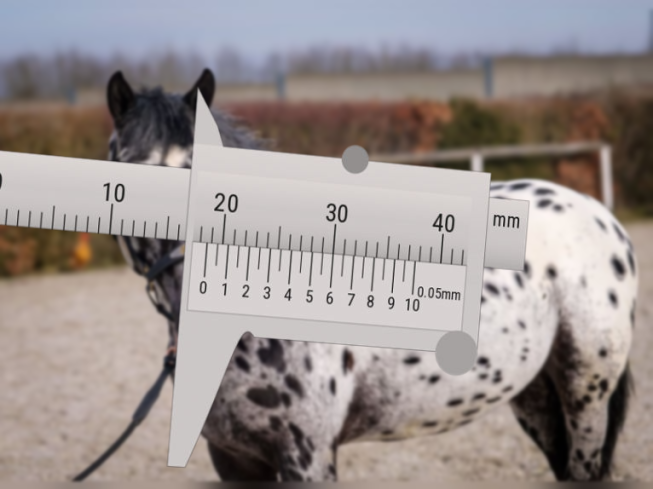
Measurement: 18.6 mm
